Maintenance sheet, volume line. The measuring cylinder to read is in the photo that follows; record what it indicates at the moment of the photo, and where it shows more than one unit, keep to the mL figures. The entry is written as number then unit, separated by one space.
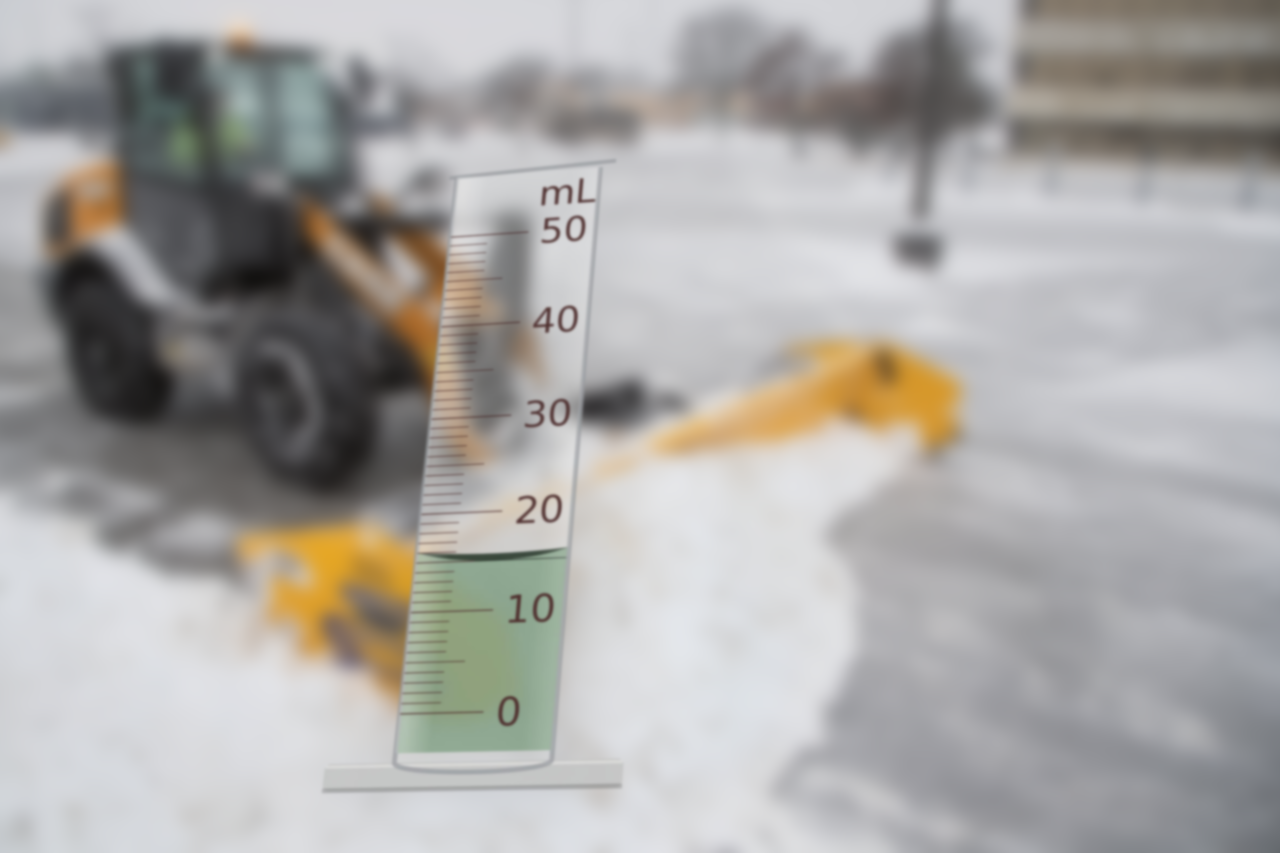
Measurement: 15 mL
